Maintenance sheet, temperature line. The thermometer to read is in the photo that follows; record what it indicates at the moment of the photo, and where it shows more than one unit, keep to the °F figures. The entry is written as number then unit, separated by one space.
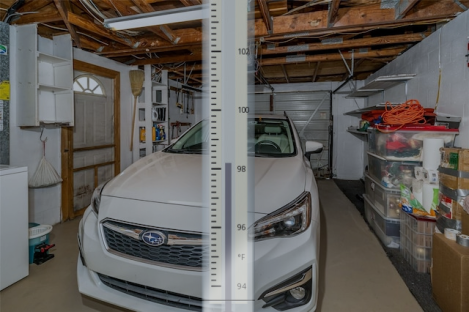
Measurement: 98.2 °F
